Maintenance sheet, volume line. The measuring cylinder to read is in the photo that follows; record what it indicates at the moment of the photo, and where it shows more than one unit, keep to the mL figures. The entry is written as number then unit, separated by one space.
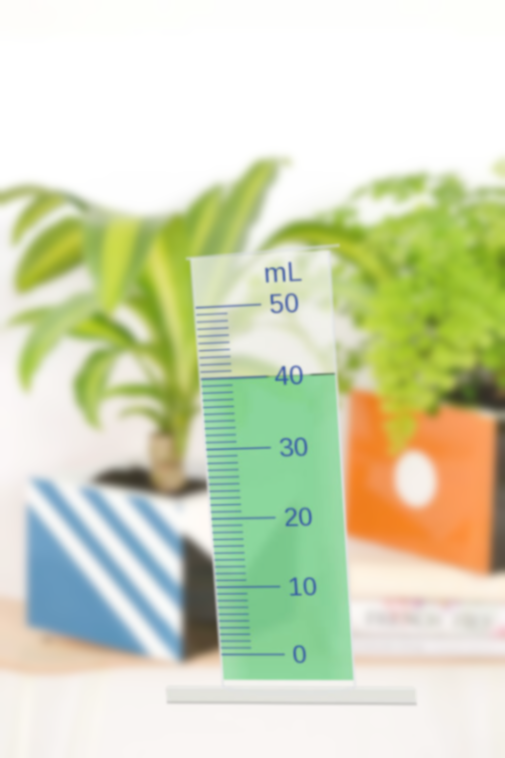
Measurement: 40 mL
